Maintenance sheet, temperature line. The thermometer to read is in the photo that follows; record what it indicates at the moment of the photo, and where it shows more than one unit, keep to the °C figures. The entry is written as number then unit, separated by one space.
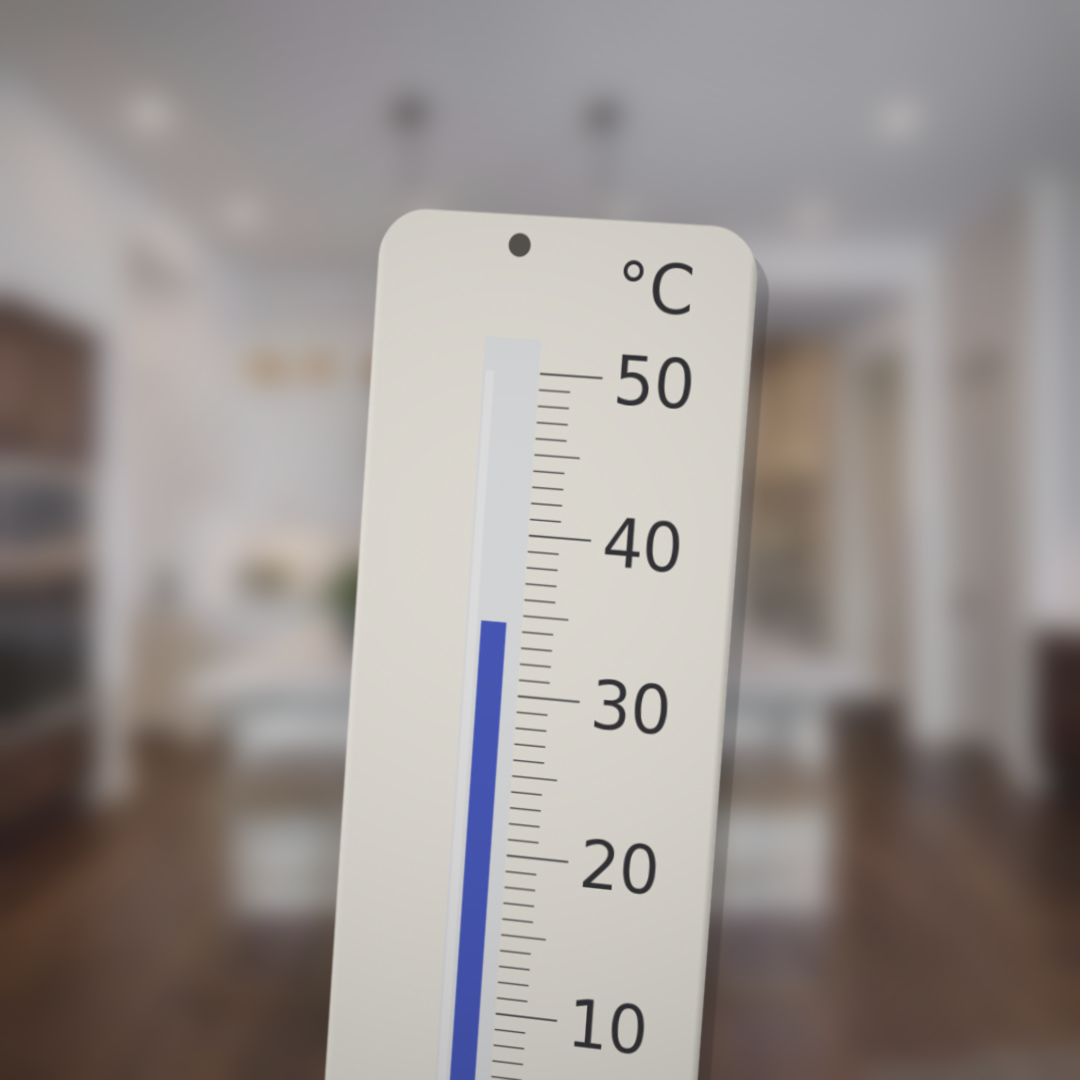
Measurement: 34.5 °C
